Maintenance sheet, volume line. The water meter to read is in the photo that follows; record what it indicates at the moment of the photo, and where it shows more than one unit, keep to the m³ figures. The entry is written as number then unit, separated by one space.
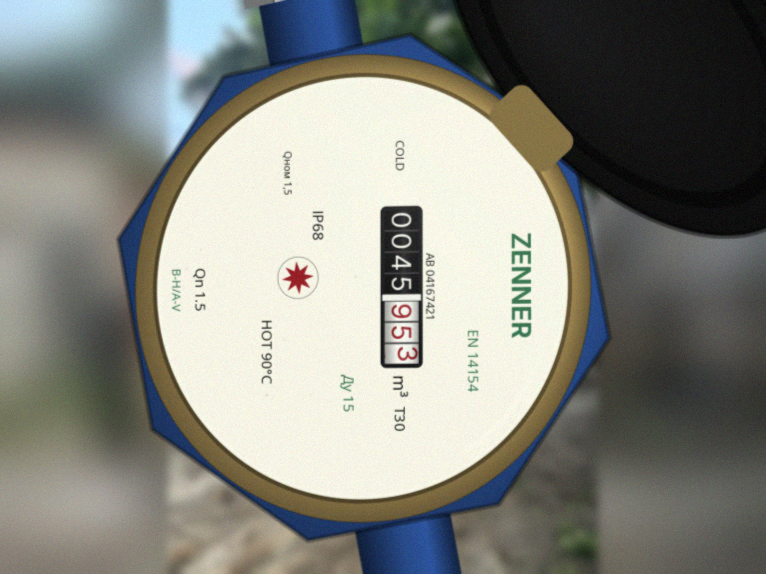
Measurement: 45.953 m³
